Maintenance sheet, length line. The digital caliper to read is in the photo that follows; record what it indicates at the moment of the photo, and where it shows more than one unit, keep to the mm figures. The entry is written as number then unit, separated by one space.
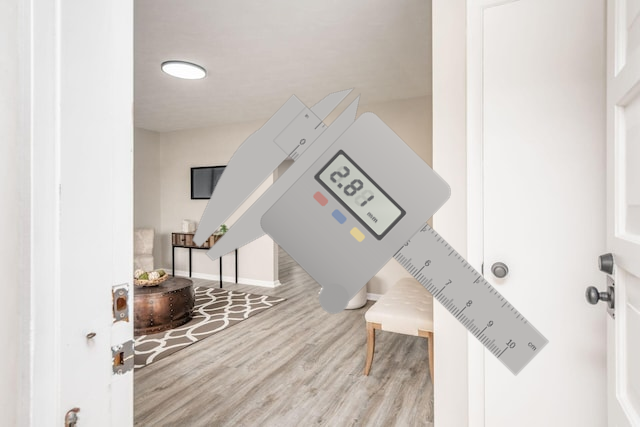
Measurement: 2.81 mm
